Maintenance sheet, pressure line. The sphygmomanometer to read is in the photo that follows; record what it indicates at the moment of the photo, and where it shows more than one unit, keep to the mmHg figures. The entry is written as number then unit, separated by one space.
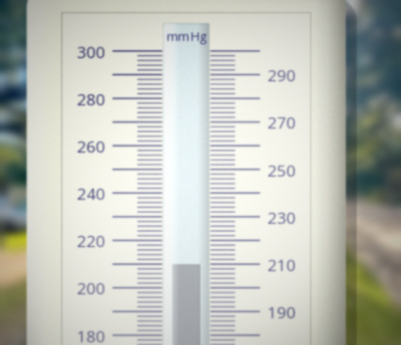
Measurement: 210 mmHg
